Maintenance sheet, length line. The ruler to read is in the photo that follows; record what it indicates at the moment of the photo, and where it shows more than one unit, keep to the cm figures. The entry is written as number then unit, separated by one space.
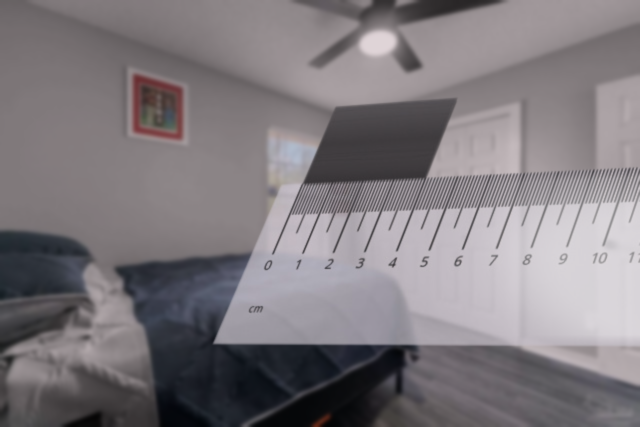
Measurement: 4 cm
